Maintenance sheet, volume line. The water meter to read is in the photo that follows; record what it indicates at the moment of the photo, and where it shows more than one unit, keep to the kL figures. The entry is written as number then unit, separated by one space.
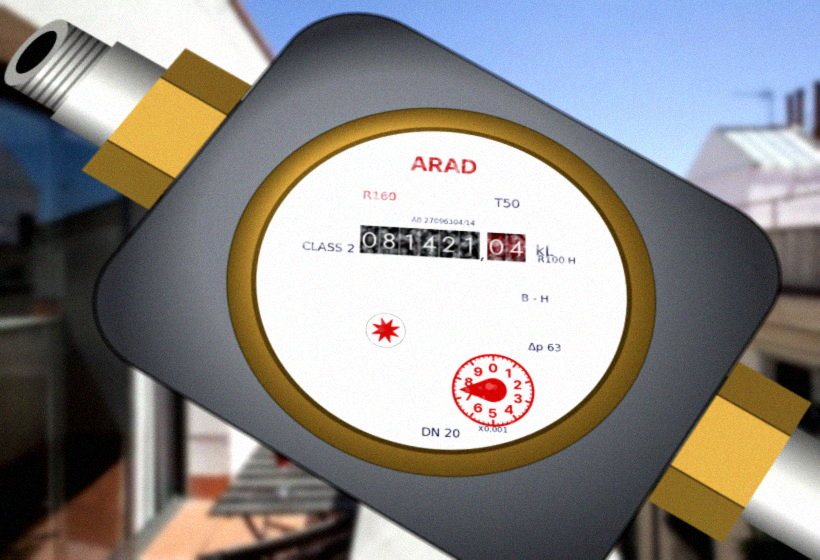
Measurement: 81421.047 kL
